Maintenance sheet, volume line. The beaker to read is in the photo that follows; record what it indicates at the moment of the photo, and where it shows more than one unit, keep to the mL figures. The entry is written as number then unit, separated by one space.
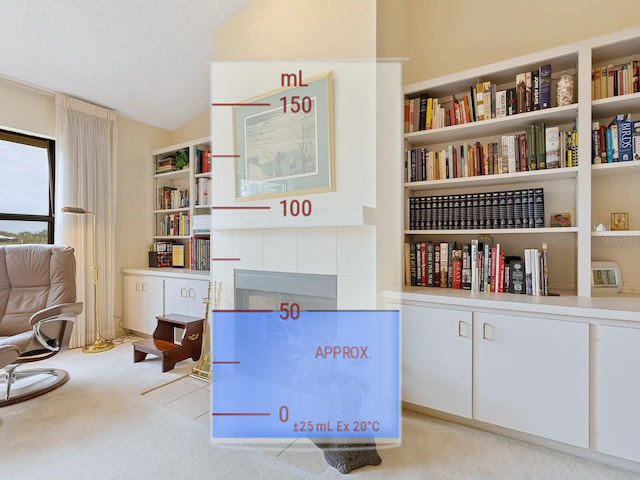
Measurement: 50 mL
